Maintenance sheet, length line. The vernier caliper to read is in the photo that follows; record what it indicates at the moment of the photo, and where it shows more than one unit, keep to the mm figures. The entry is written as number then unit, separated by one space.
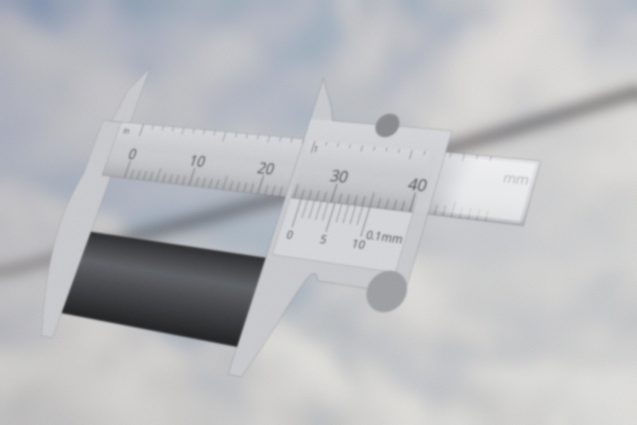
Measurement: 26.0 mm
